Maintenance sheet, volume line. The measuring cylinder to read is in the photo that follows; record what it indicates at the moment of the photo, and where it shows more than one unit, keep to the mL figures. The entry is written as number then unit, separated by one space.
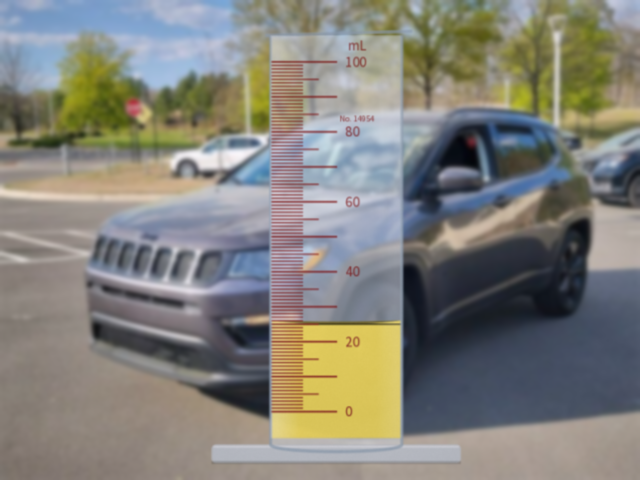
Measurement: 25 mL
